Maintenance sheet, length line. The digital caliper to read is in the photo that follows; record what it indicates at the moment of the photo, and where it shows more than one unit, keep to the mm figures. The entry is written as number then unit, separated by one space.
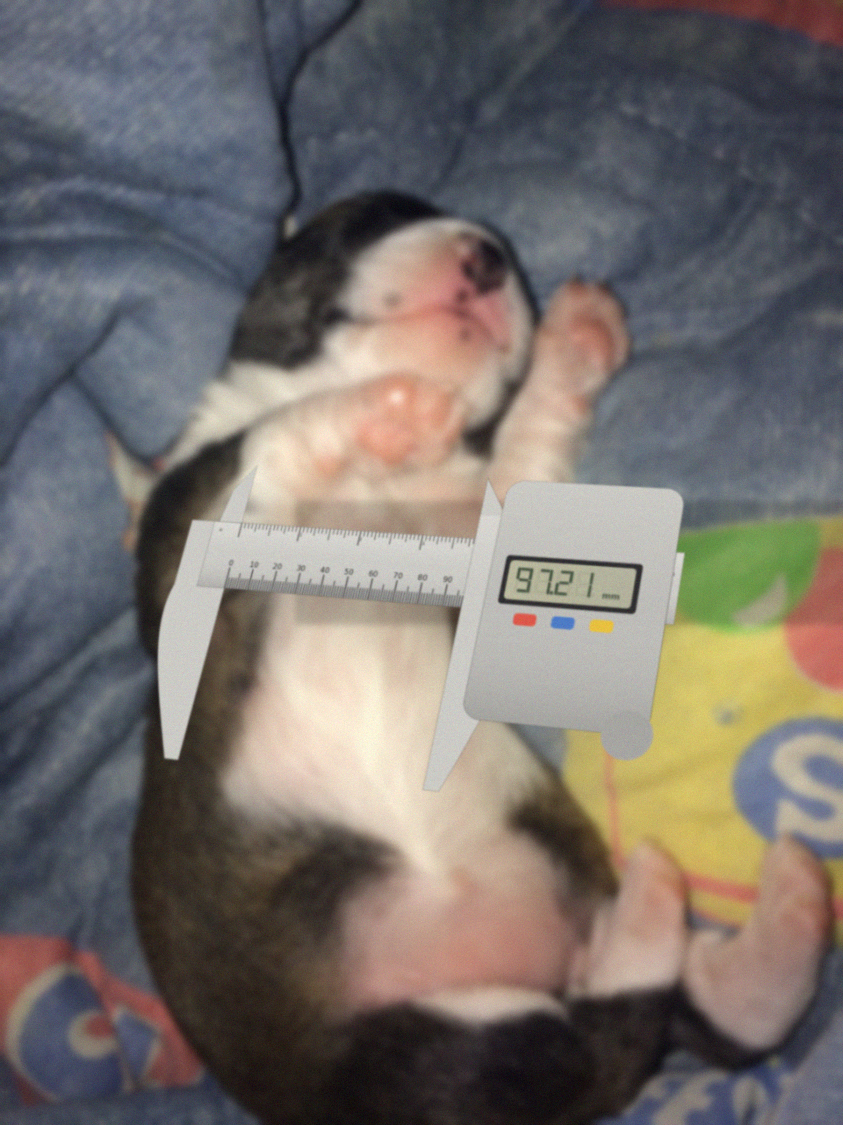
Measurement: 97.21 mm
